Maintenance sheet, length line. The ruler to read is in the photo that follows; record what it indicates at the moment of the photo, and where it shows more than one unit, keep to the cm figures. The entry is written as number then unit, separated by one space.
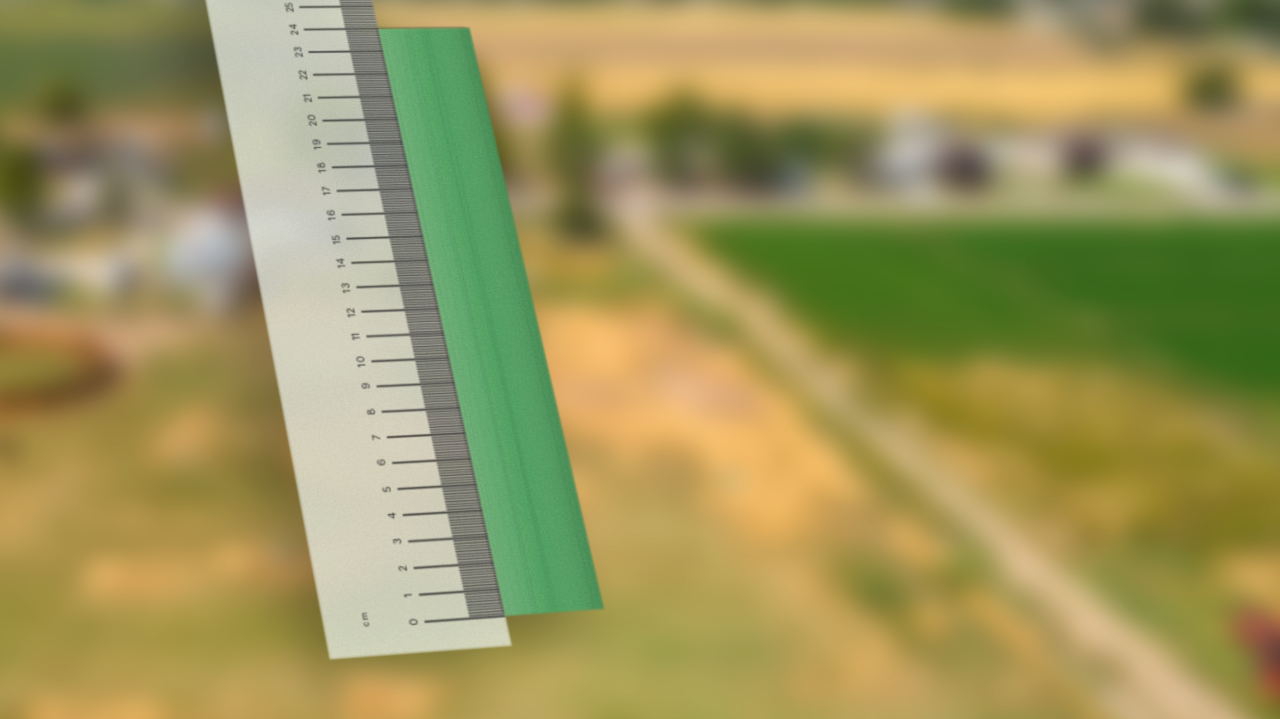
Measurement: 24 cm
